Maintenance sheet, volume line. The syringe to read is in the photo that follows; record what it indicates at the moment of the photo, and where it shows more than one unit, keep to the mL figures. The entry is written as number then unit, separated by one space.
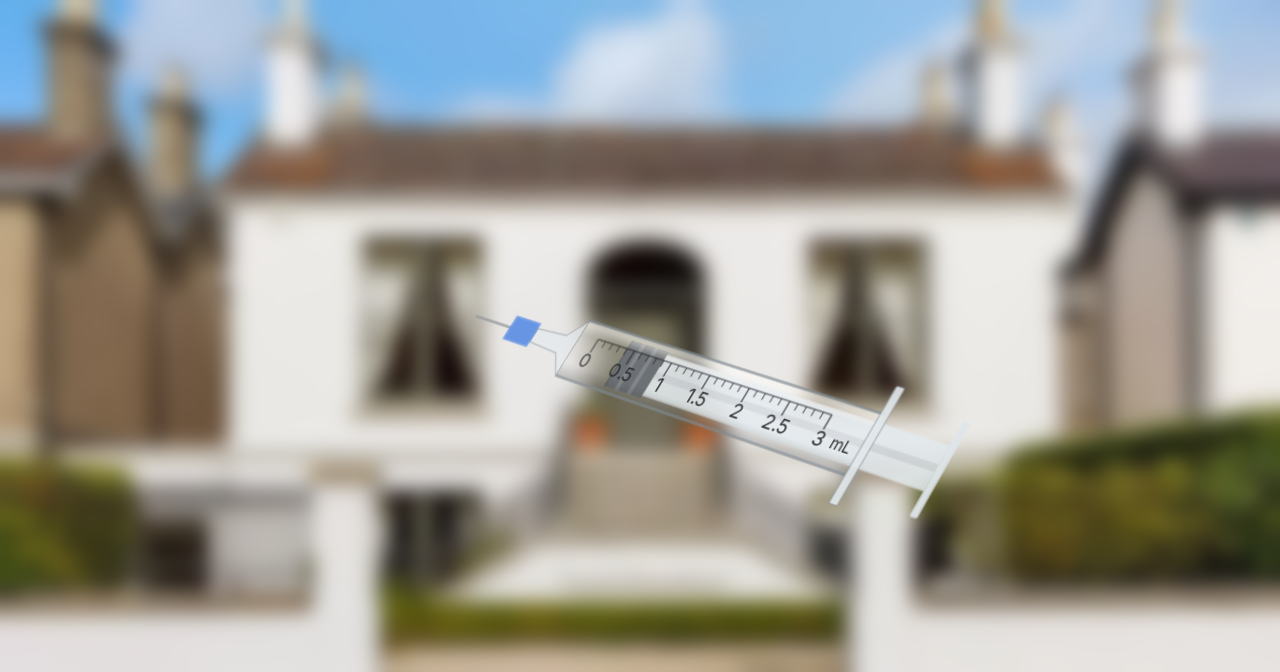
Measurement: 0.4 mL
